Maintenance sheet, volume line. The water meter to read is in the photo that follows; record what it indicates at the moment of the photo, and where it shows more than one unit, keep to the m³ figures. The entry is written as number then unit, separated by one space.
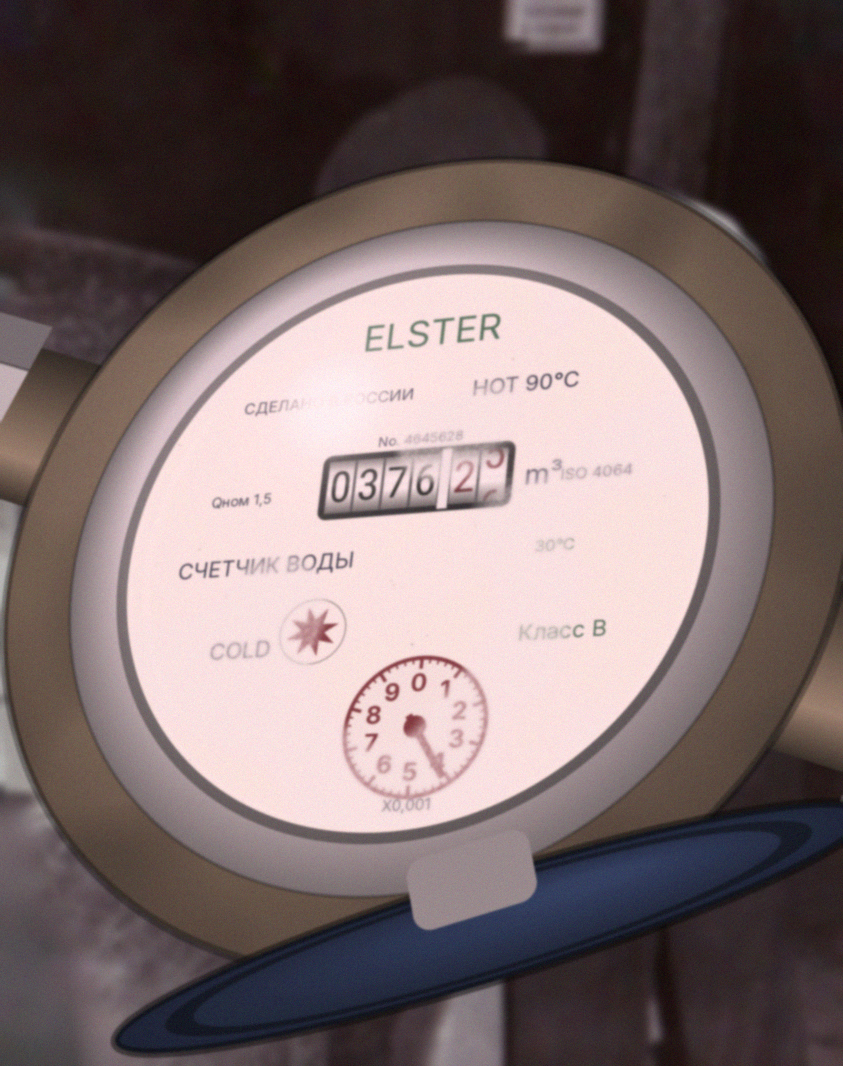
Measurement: 376.254 m³
